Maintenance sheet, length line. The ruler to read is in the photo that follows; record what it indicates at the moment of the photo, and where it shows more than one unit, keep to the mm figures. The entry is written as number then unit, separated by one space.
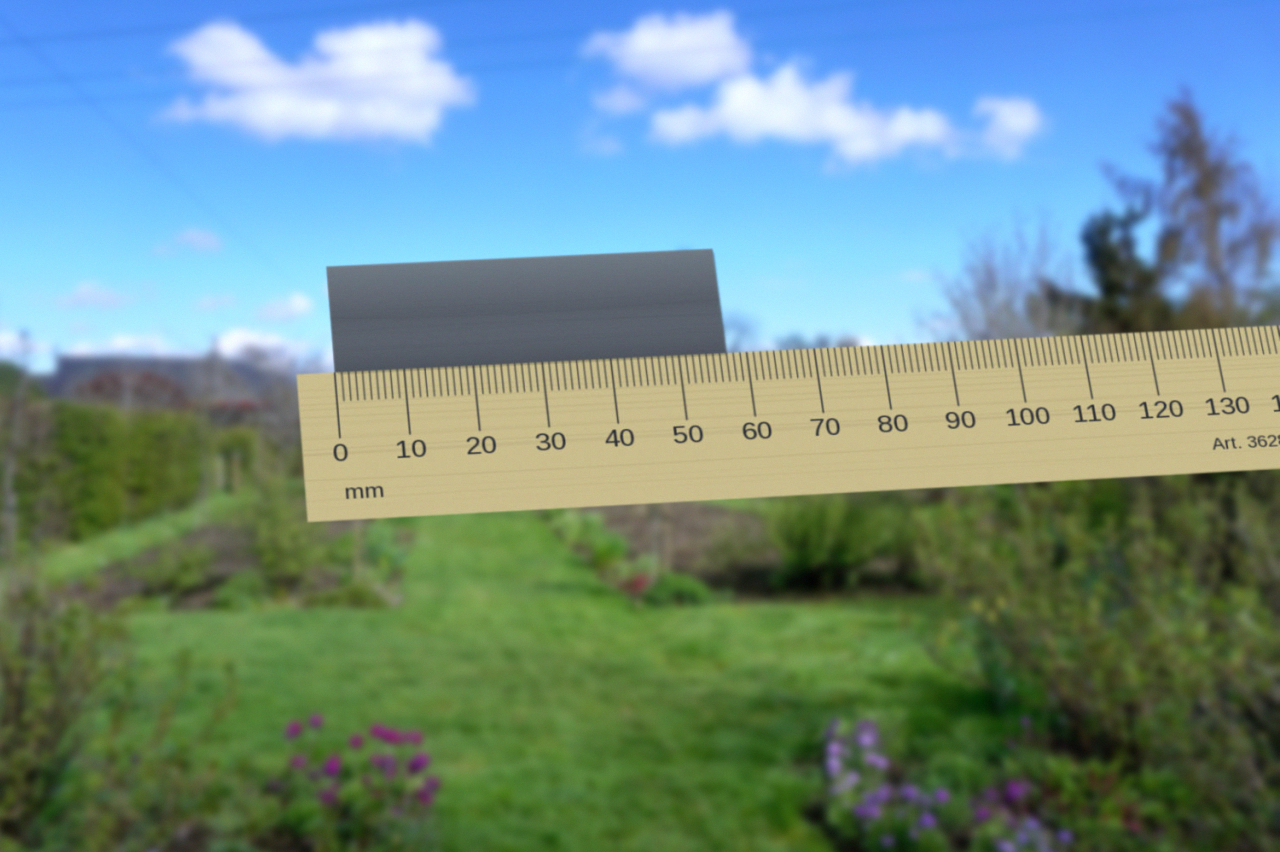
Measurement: 57 mm
